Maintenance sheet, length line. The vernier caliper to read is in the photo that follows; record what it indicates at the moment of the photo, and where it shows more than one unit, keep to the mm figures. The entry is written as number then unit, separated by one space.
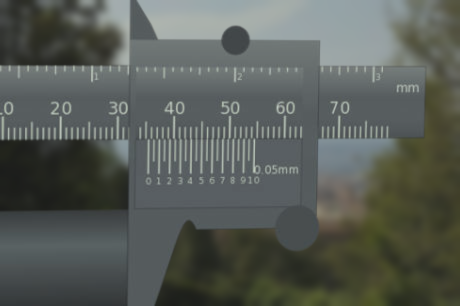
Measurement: 35.5 mm
